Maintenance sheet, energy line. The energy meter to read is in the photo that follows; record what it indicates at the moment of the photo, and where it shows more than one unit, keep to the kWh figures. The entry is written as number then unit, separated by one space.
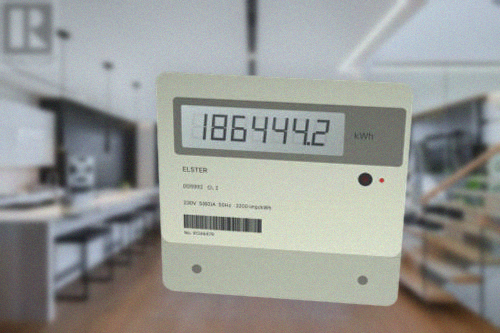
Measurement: 186444.2 kWh
